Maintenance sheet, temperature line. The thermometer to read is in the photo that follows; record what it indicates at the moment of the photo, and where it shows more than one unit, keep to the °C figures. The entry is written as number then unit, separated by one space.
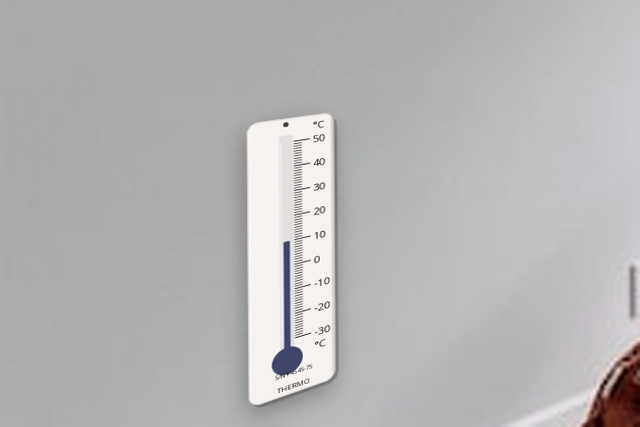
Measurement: 10 °C
